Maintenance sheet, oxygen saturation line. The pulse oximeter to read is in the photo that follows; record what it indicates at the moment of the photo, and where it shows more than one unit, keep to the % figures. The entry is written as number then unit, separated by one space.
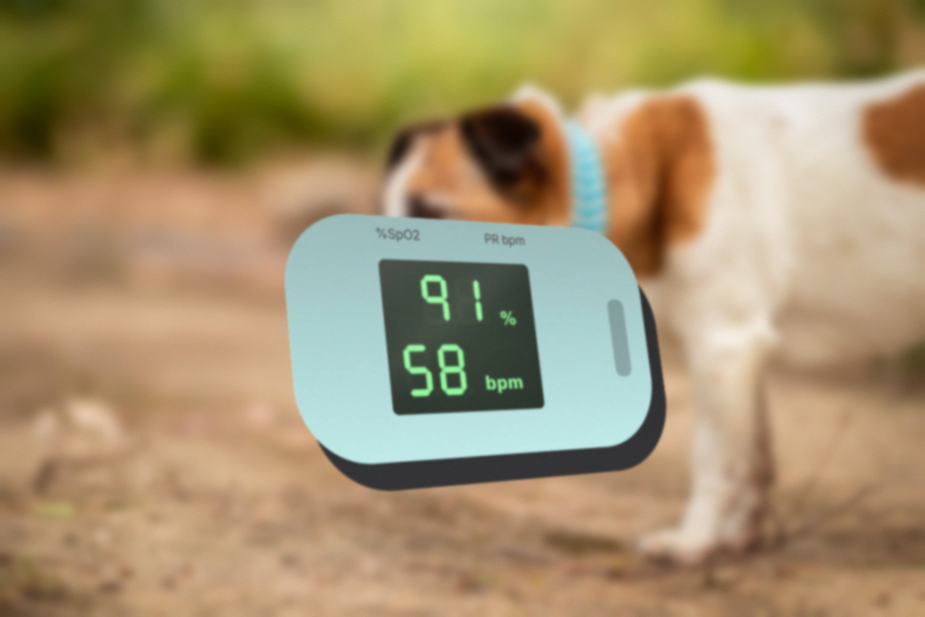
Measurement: 91 %
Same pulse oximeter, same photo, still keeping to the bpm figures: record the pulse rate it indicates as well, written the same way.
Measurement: 58 bpm
